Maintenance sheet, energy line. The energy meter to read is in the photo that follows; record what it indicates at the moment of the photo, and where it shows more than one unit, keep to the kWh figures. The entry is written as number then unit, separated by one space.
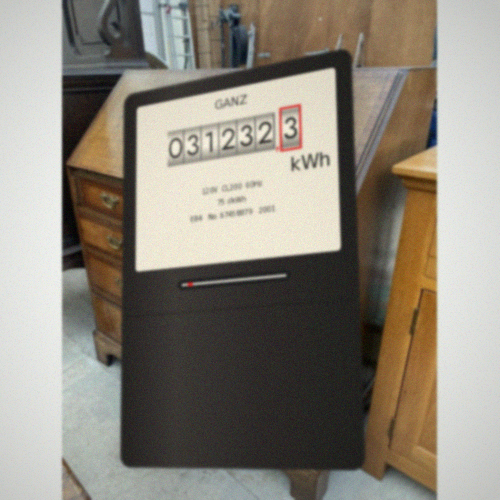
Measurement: 31232.3 kWh
